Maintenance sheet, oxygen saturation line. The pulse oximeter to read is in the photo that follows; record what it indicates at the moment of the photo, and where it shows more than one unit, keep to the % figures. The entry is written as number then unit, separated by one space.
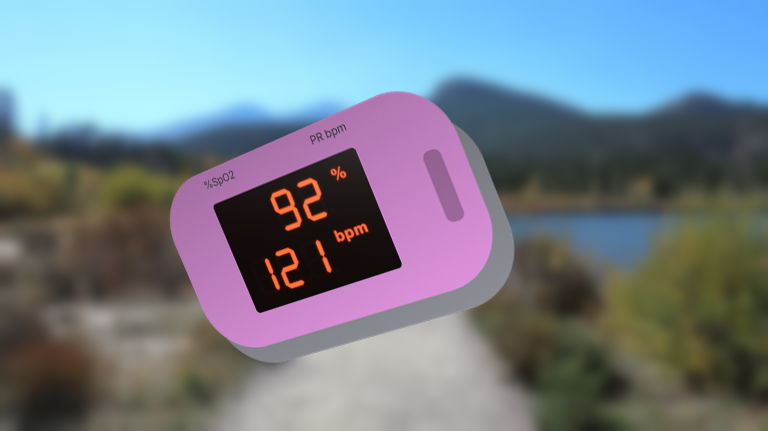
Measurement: 92 %
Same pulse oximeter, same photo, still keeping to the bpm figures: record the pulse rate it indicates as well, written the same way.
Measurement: 121 bpm
